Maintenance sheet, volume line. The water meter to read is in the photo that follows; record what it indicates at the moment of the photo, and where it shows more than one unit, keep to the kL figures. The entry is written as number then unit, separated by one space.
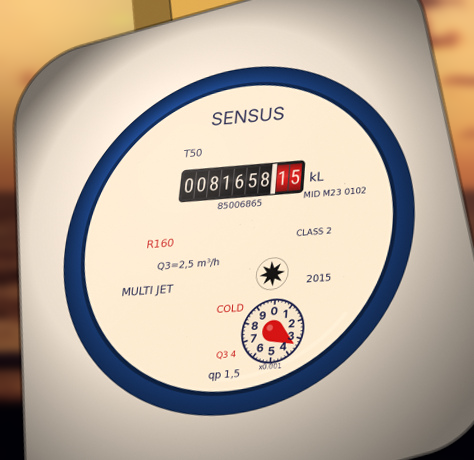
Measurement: 81658.153 kL
